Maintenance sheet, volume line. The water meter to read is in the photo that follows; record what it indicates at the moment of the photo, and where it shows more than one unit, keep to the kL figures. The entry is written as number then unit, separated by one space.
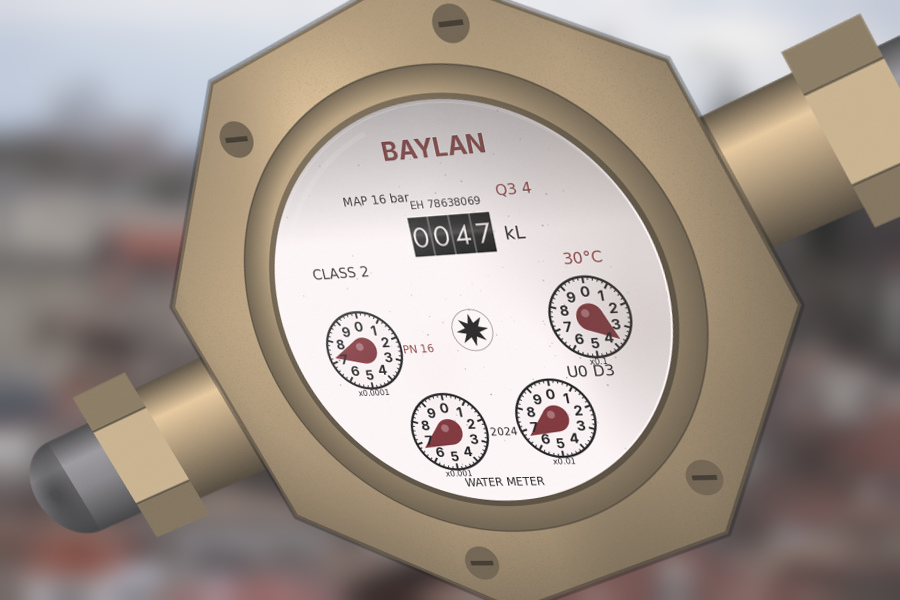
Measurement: 47.3667 kL
